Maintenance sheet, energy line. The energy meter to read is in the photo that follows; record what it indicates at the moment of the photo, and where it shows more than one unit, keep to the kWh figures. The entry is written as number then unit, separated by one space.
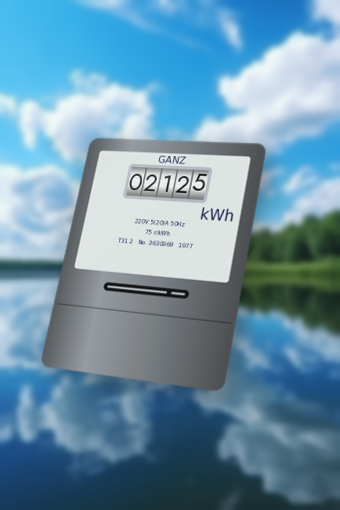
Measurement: 2125 kWh
